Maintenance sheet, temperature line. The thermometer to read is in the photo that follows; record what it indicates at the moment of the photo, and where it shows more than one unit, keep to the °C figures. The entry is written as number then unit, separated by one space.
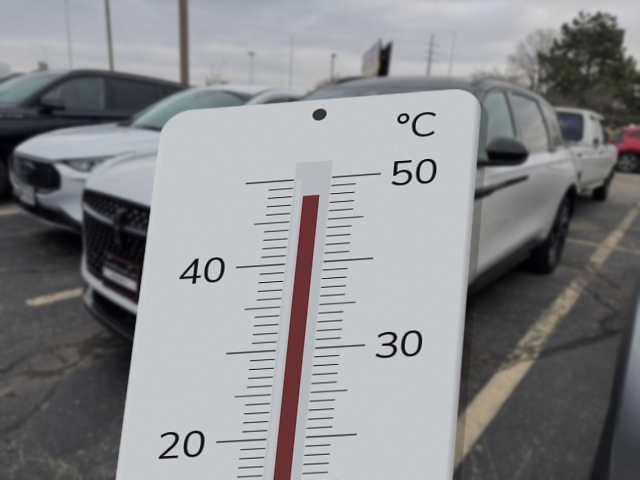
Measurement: 48 °C
